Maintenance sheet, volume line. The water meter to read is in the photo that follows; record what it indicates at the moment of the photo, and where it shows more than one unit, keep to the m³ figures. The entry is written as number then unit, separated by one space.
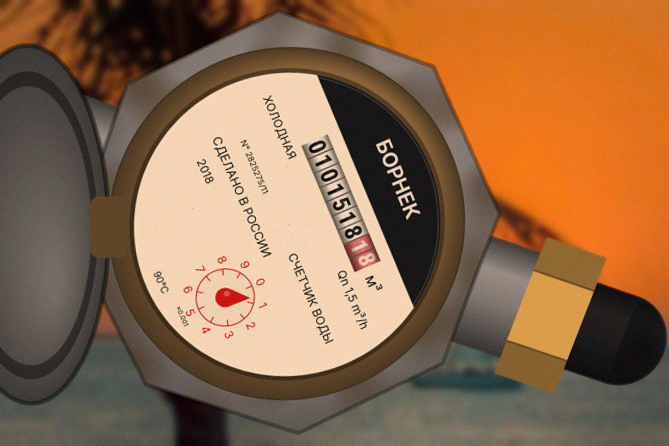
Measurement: 101518.180 m³
